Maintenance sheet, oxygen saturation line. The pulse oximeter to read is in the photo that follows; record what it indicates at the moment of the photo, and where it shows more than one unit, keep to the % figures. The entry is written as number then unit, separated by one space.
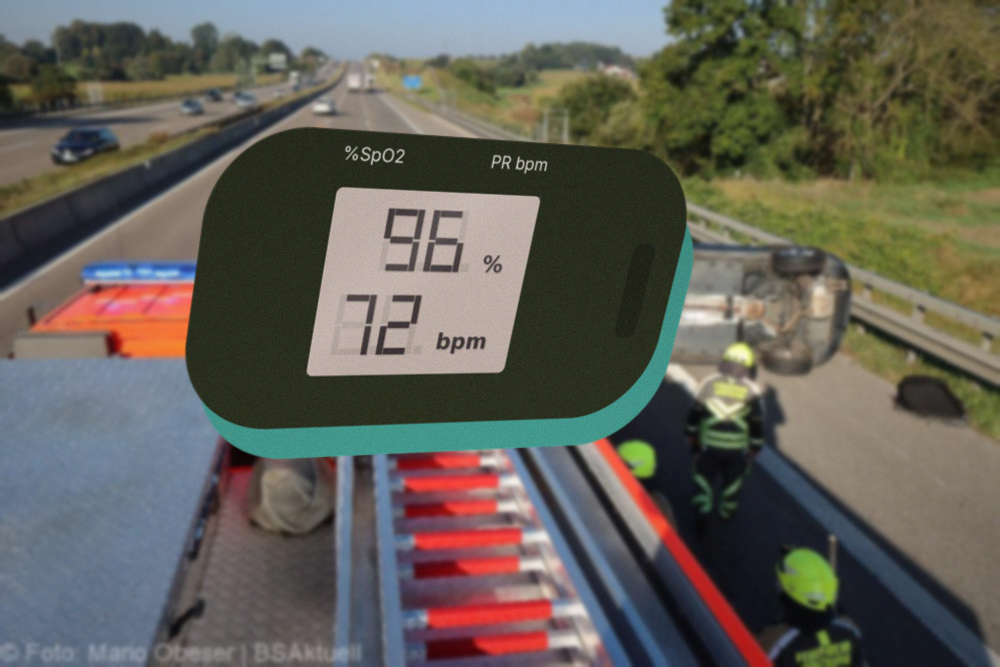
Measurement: 96 %
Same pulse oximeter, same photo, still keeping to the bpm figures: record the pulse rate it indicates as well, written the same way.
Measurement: 72 bpm
